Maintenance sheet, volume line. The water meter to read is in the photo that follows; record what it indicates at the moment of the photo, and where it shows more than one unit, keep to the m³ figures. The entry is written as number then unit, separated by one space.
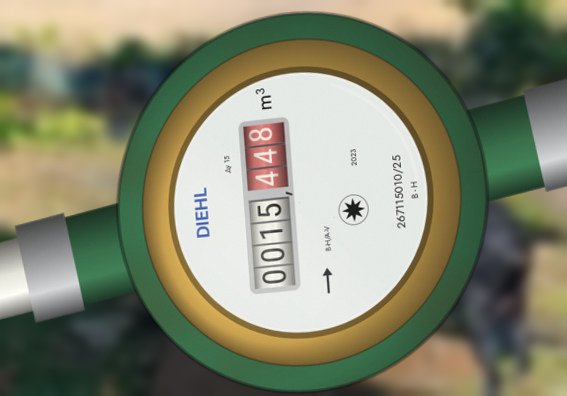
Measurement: 15.448 m³
